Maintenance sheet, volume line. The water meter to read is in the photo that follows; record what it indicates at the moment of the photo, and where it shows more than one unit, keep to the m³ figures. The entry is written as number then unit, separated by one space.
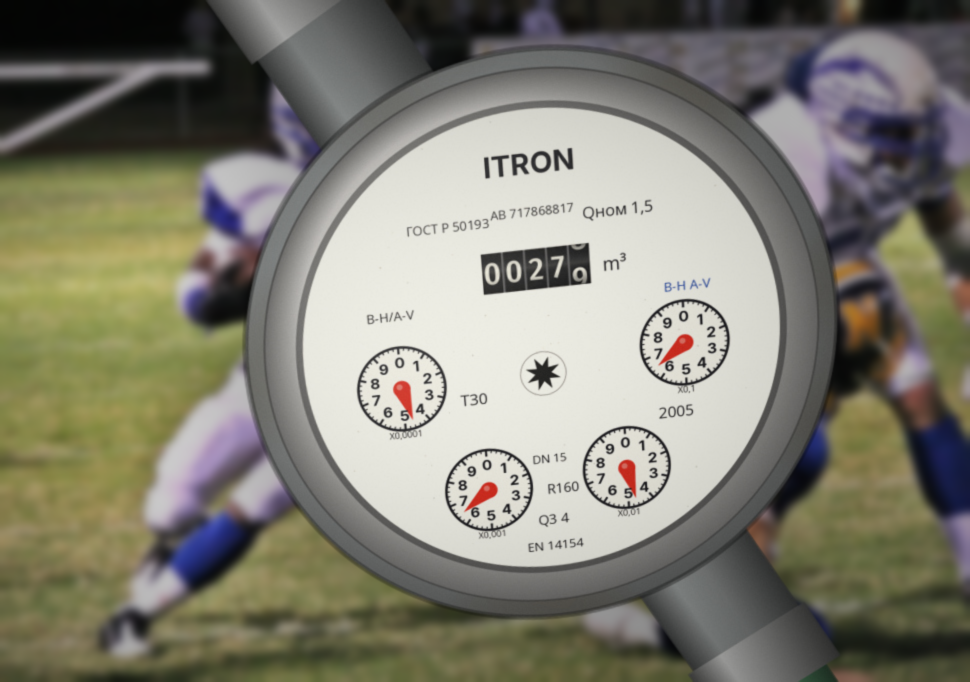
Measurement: 278.6464 m³
